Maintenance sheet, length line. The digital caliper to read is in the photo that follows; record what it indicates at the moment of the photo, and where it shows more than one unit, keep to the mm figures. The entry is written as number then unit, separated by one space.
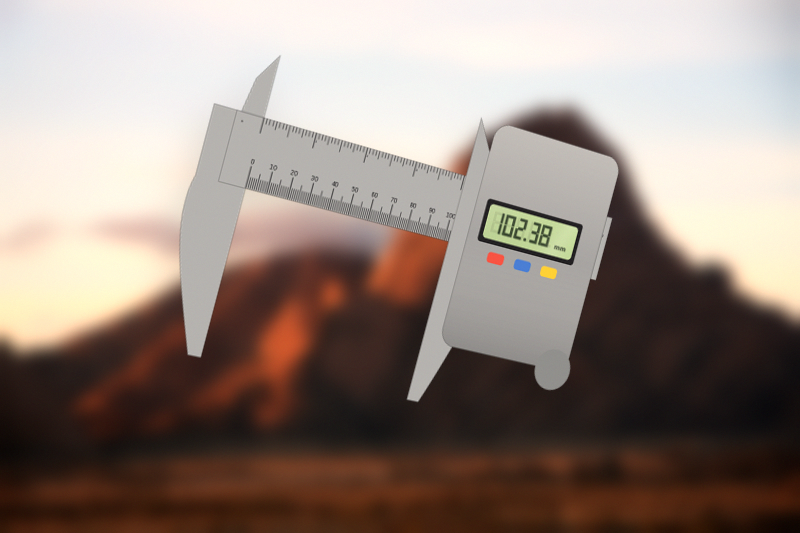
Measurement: 102.38 mm
